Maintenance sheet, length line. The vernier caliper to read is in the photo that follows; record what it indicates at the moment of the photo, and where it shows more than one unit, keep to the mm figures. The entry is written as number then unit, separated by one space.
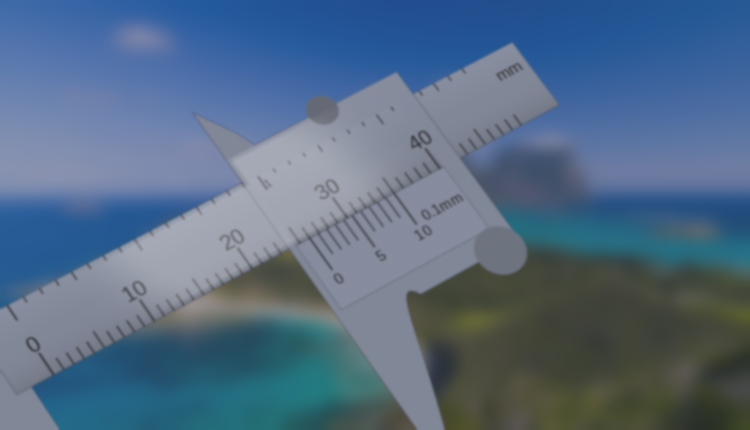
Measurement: 26.0 mm
